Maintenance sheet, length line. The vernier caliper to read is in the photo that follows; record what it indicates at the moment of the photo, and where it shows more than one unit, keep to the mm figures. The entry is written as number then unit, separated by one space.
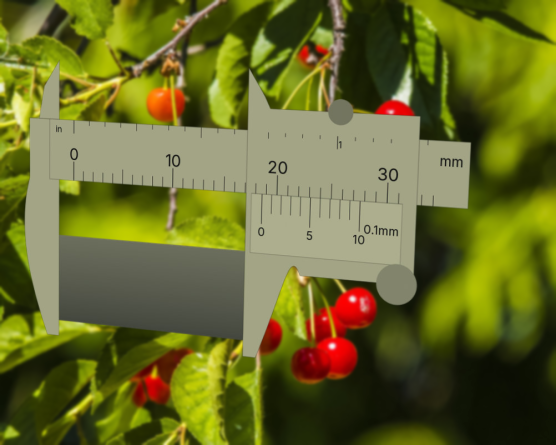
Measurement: 18.6 mm
